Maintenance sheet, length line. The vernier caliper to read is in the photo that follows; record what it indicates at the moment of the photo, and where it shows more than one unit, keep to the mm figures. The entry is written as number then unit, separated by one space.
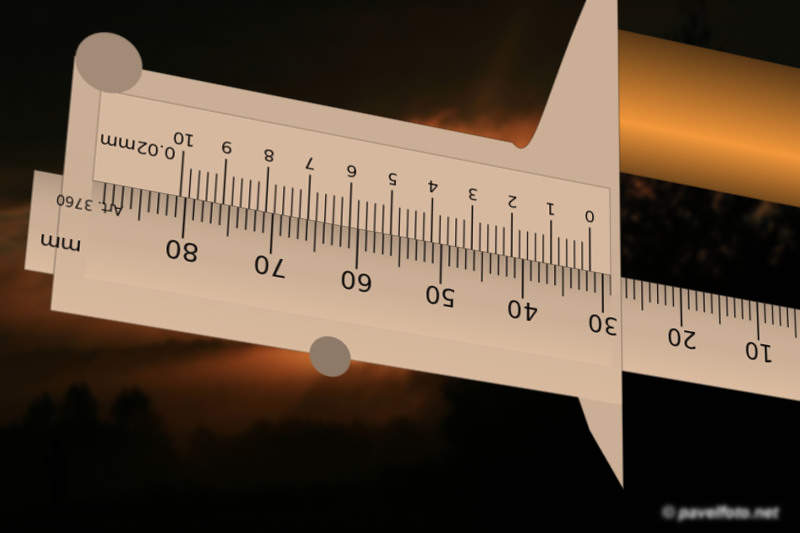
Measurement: 31.6 mm
